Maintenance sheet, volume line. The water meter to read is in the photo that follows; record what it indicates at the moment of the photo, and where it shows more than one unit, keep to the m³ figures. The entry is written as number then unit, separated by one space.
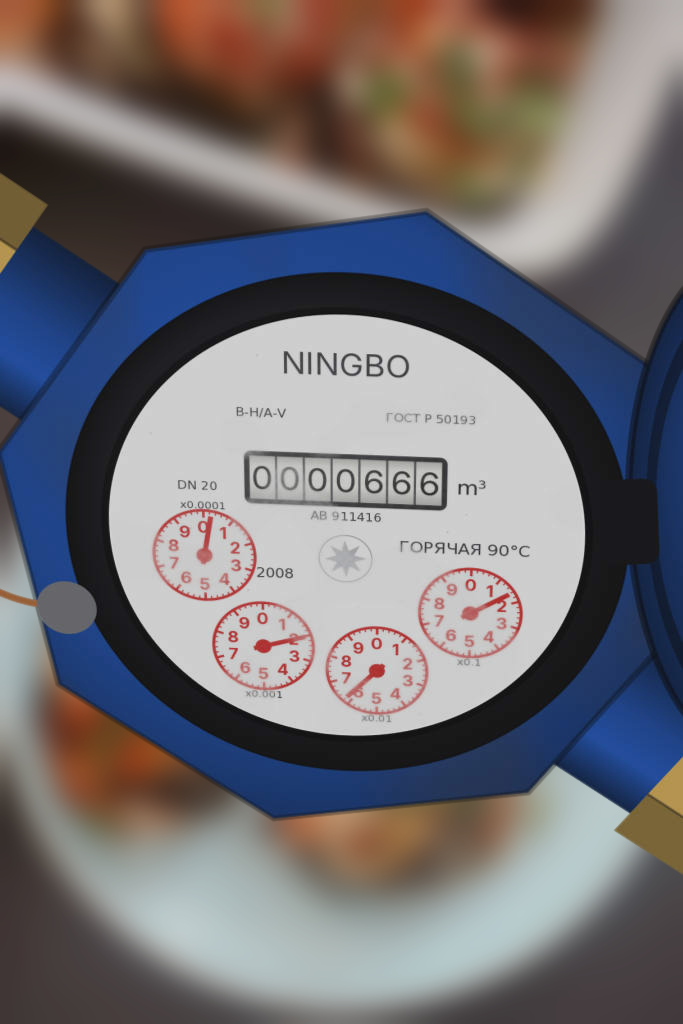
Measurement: 666.1620 m³
